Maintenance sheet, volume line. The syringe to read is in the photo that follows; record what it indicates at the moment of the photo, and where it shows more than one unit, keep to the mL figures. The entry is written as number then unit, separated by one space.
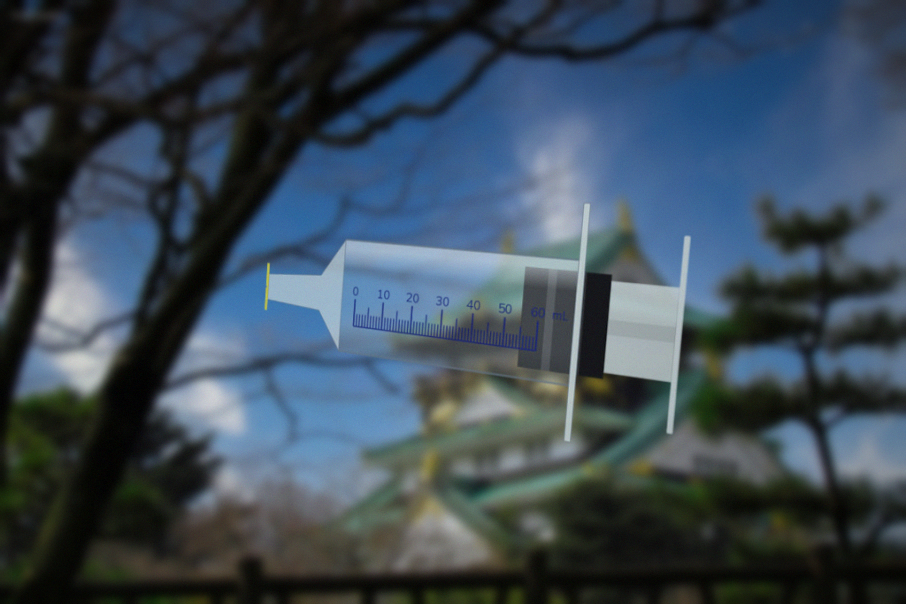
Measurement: 55 mL
